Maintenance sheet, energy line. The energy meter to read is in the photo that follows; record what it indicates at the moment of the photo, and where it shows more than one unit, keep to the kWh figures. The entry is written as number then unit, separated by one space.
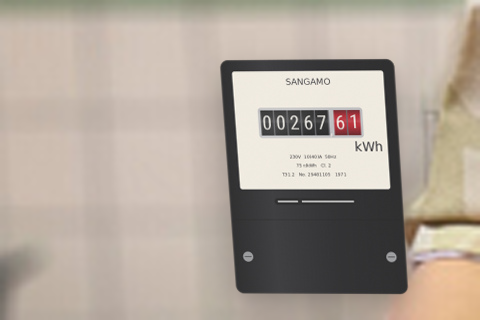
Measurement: 267.61 kWh
